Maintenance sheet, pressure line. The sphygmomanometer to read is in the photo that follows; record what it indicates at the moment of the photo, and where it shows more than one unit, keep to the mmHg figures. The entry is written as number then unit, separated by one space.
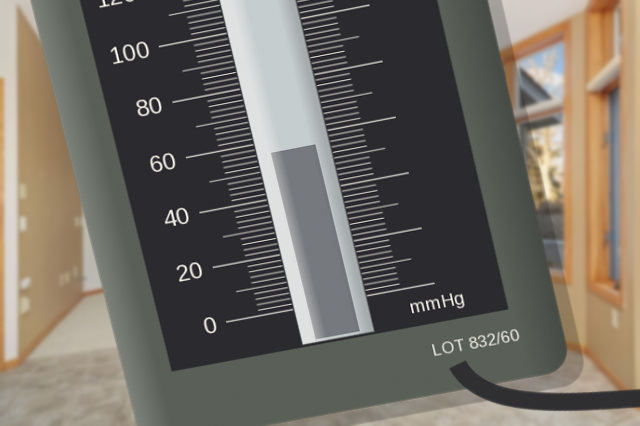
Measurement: 56 mmHg
